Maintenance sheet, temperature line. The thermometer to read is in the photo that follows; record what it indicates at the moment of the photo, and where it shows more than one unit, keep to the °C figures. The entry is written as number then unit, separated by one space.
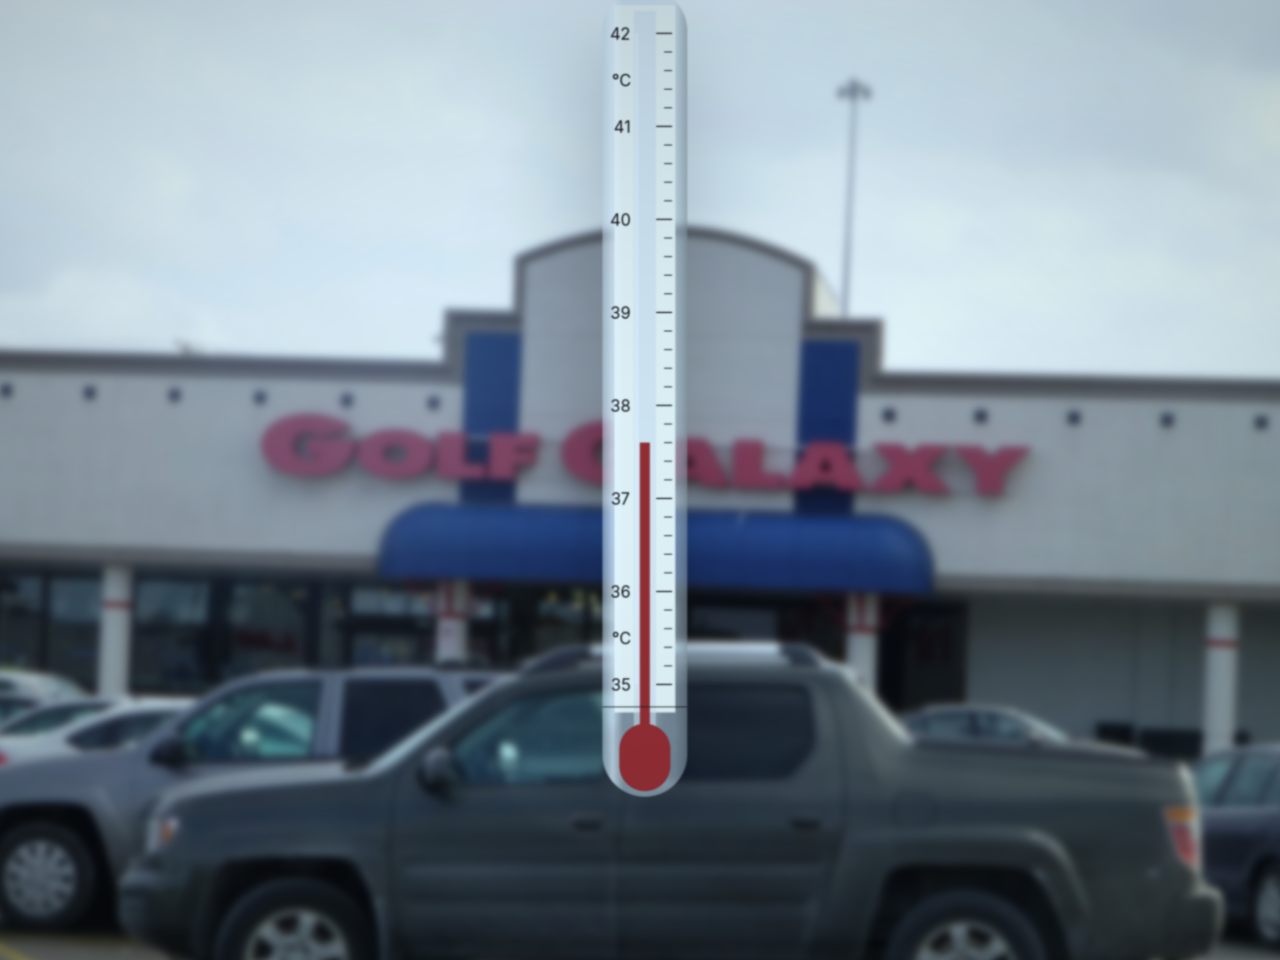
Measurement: 37.6 °C
